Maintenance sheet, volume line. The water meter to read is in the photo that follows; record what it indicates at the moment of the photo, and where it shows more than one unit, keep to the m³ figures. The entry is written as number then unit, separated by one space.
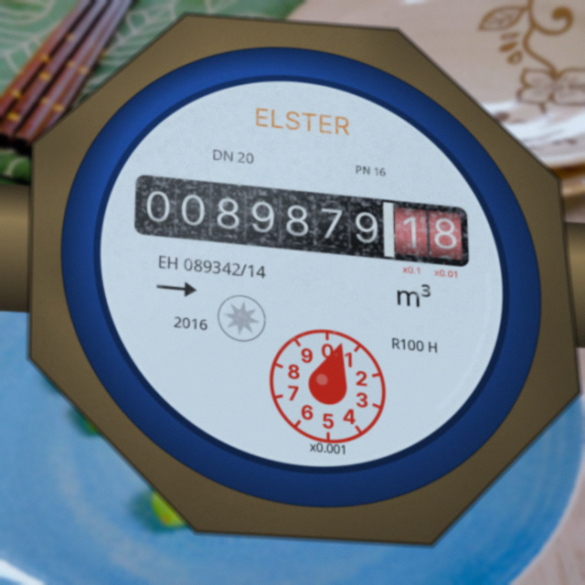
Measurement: 89879.180 m³
